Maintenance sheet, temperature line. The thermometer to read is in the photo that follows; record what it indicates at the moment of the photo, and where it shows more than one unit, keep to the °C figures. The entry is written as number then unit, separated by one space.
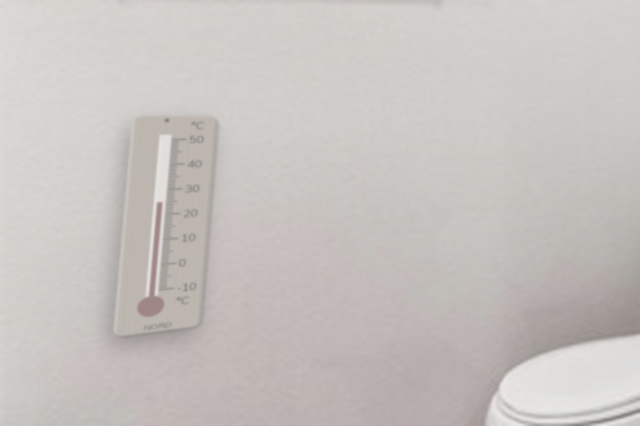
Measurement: 25 °C
